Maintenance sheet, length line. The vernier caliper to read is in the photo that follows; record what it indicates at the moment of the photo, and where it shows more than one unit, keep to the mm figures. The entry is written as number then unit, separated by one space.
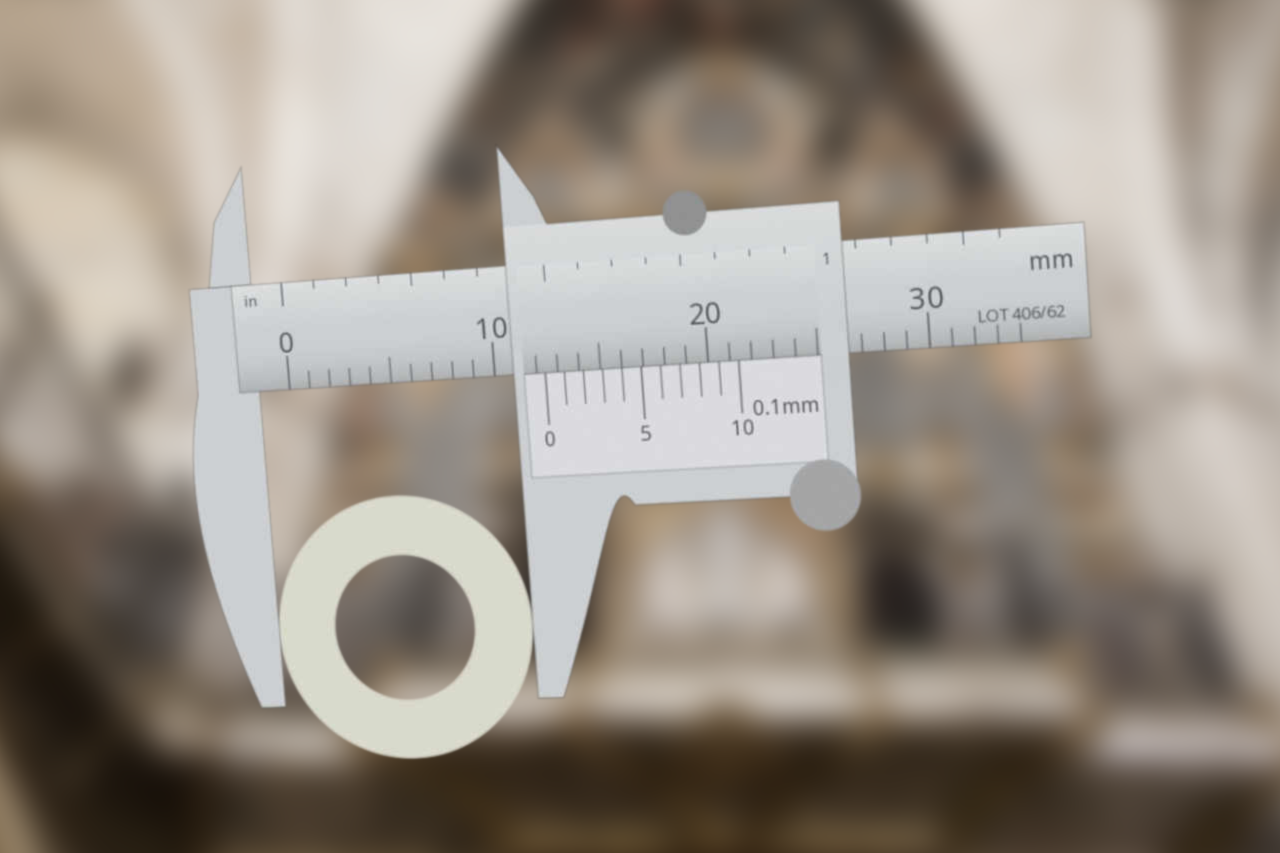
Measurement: 12.4 mm
